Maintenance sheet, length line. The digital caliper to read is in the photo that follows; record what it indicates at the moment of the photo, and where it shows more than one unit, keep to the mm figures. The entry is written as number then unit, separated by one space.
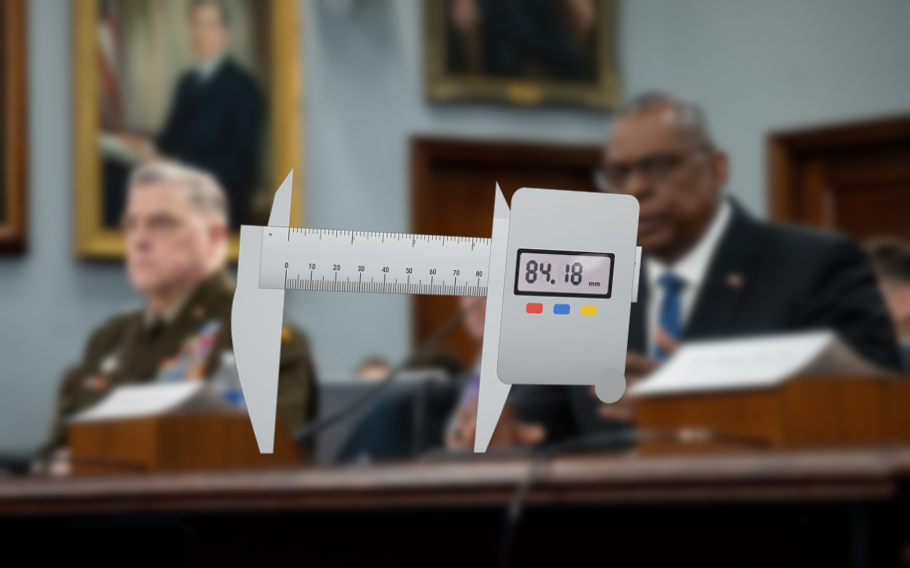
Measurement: 84.18 mm
